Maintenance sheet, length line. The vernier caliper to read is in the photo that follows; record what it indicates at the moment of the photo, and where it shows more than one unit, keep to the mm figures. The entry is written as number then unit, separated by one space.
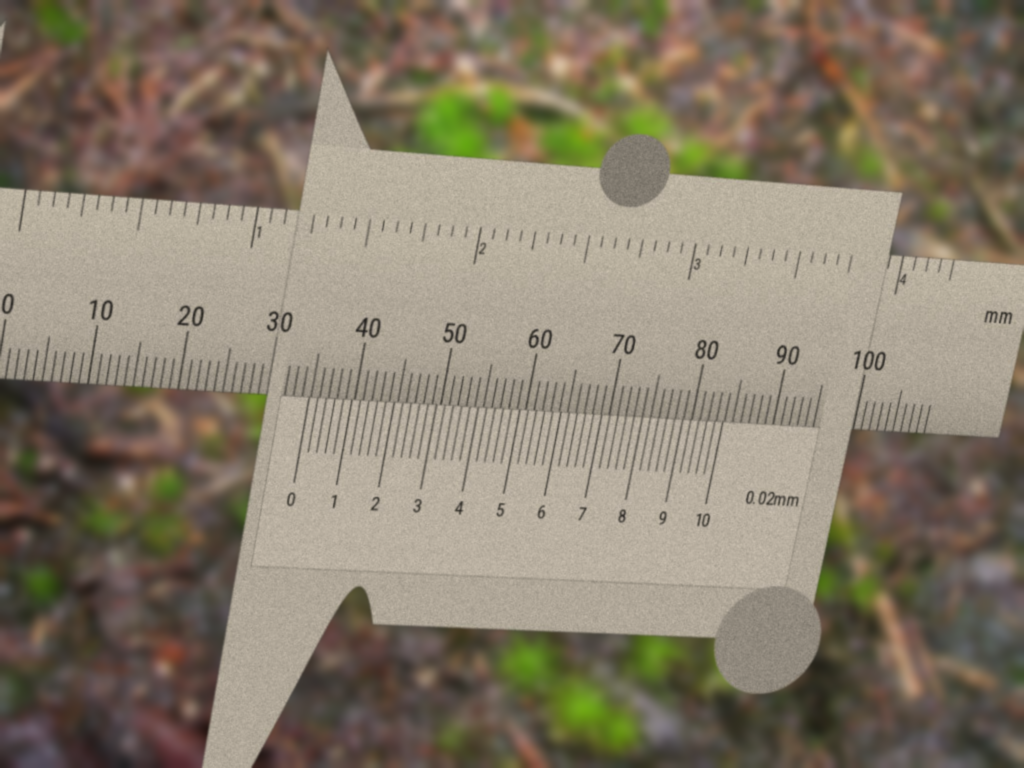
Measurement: 34.8 mm
